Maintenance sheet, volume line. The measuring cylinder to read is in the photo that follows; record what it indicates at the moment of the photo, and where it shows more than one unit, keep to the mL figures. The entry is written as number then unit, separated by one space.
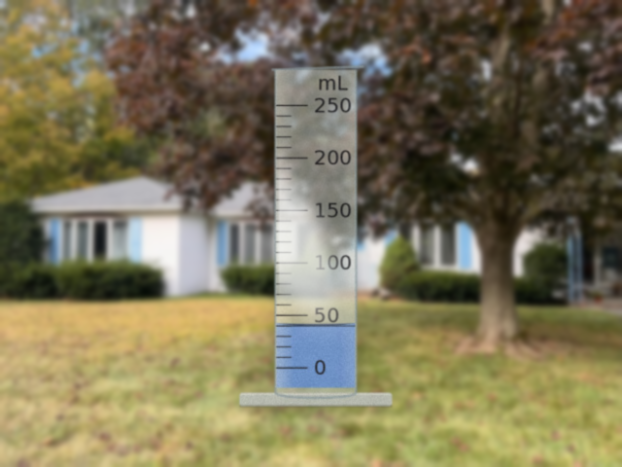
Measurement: 40 mL
